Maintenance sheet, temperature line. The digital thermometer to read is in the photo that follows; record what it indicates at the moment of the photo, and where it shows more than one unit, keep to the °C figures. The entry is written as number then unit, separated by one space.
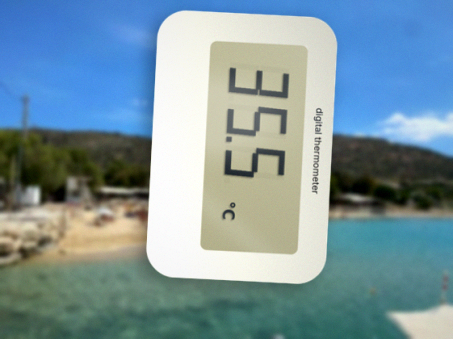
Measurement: 35.5 °C
